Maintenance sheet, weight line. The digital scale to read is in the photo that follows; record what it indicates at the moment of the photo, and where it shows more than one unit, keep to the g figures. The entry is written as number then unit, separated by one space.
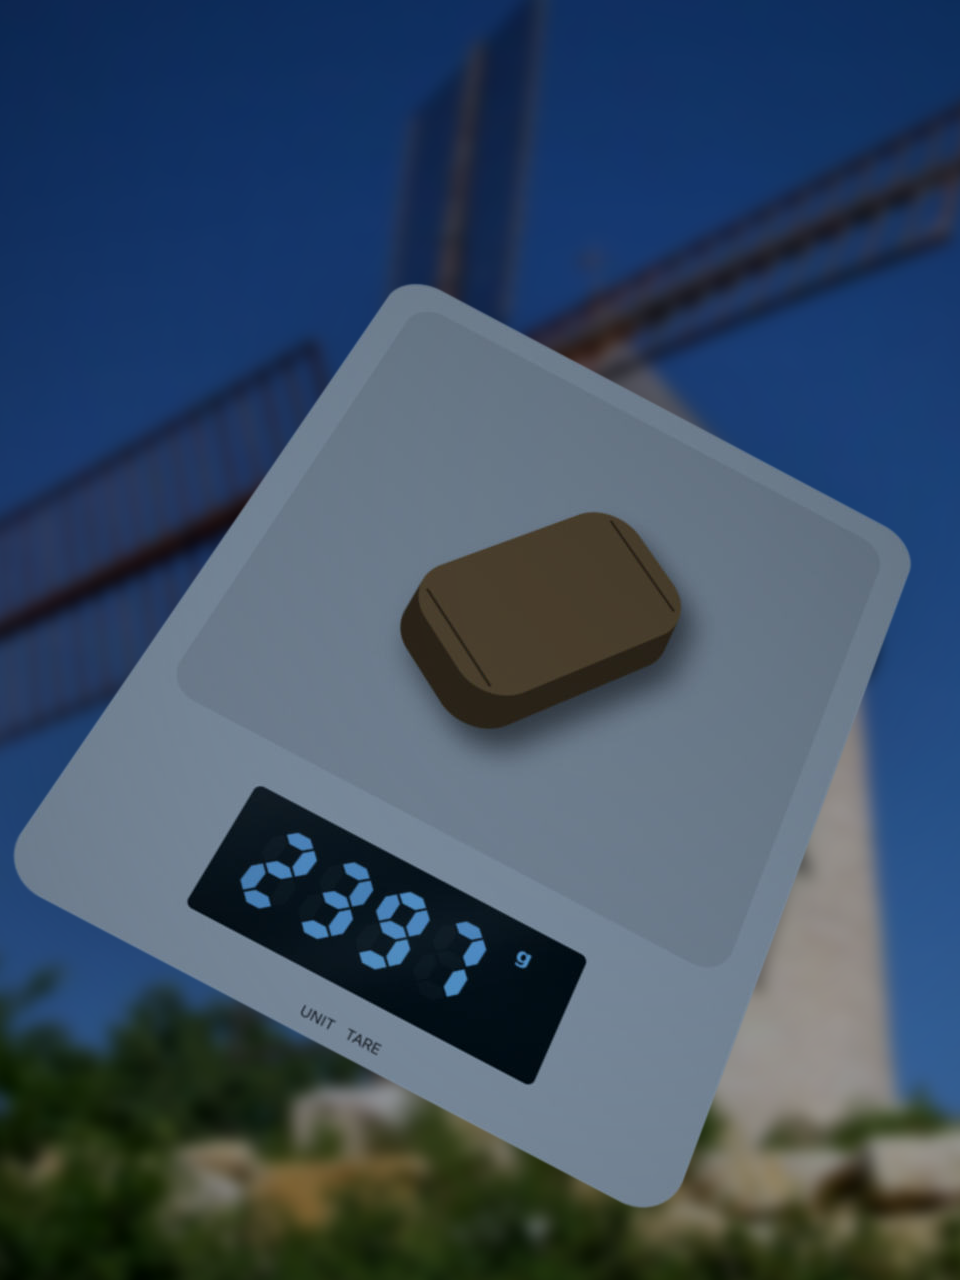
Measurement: 2397 g
